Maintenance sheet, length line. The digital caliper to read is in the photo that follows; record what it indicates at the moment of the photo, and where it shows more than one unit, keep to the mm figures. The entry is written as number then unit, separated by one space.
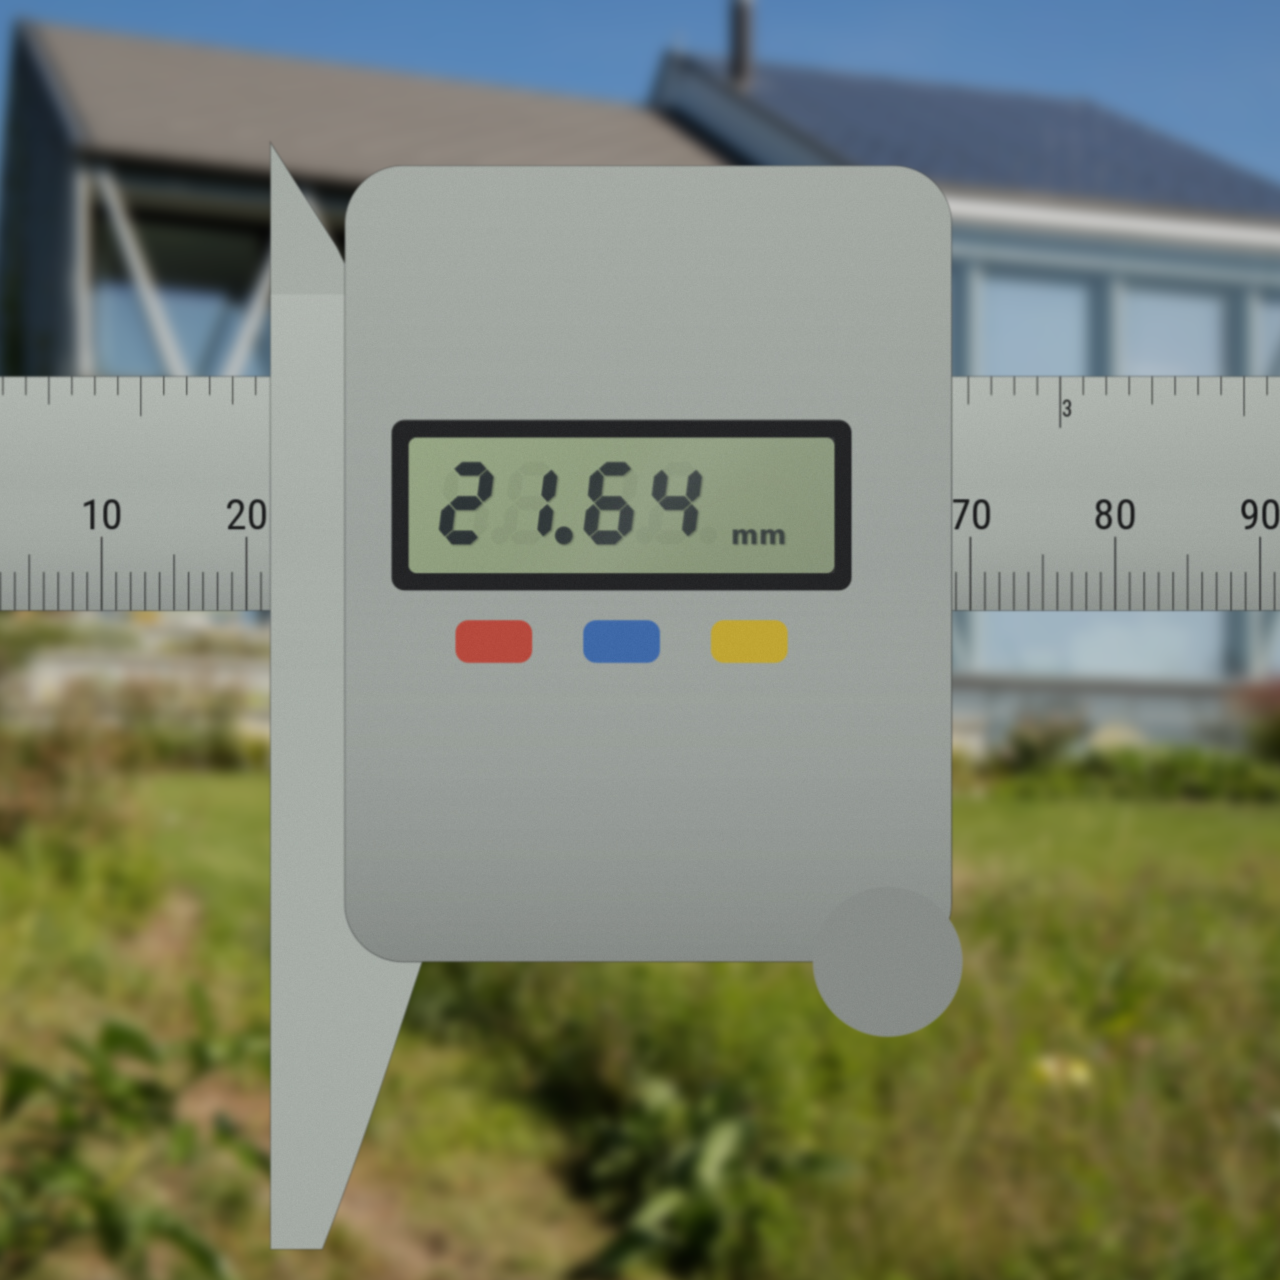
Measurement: 21.64 mm
